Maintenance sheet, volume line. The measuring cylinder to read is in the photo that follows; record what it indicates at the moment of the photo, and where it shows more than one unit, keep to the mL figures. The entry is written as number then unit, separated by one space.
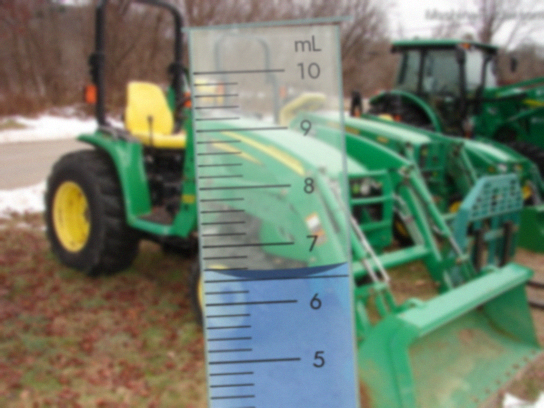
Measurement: 6.4 mL
